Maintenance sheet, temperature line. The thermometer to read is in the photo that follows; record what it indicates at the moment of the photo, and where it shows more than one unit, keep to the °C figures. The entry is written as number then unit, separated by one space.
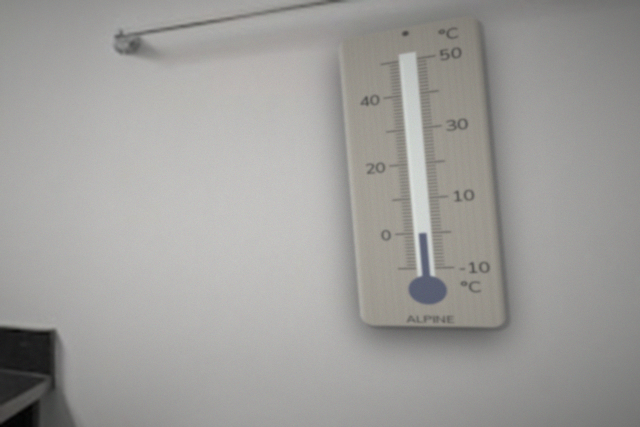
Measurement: 0 °C
